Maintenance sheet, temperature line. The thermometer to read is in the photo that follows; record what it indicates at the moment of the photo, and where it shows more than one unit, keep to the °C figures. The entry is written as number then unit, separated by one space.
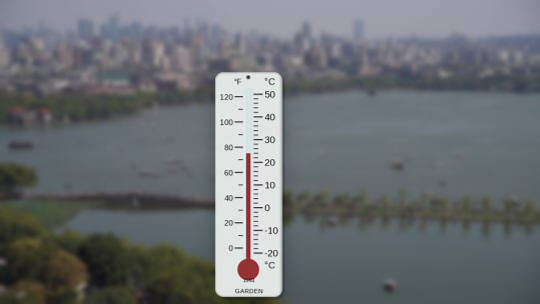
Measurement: 24 °C
